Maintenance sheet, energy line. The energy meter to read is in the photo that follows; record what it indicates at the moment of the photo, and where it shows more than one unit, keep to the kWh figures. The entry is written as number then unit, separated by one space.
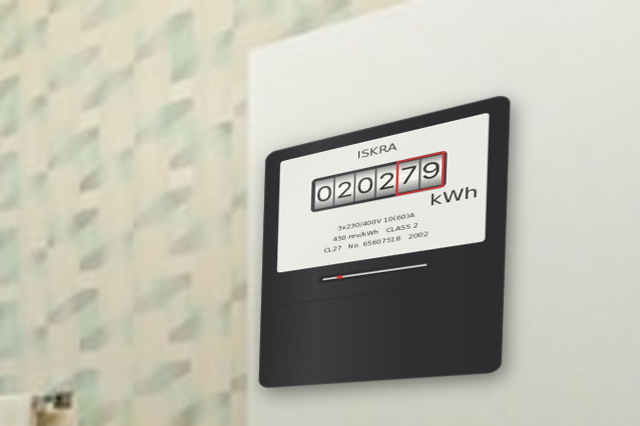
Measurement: 202.79 kWh
